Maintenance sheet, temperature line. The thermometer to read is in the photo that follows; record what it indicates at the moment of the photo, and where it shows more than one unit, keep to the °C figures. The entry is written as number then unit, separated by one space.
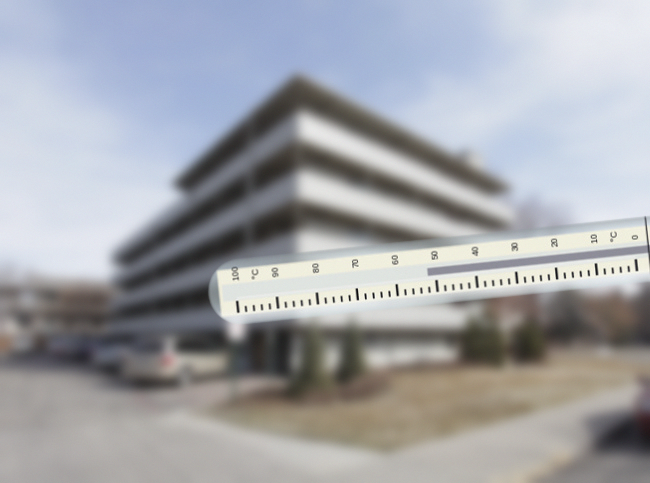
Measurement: 52 °C
